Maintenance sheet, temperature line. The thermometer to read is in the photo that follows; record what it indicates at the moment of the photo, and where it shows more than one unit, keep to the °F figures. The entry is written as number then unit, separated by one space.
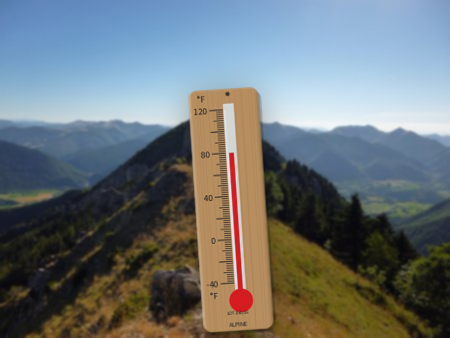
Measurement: 80 °F
